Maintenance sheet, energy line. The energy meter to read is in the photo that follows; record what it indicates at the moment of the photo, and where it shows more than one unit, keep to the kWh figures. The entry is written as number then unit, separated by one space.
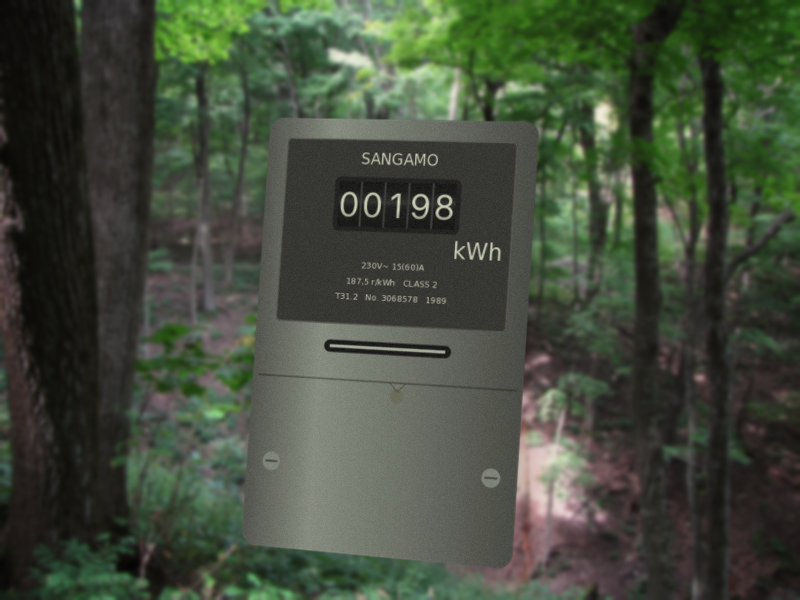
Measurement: 198 kWh
